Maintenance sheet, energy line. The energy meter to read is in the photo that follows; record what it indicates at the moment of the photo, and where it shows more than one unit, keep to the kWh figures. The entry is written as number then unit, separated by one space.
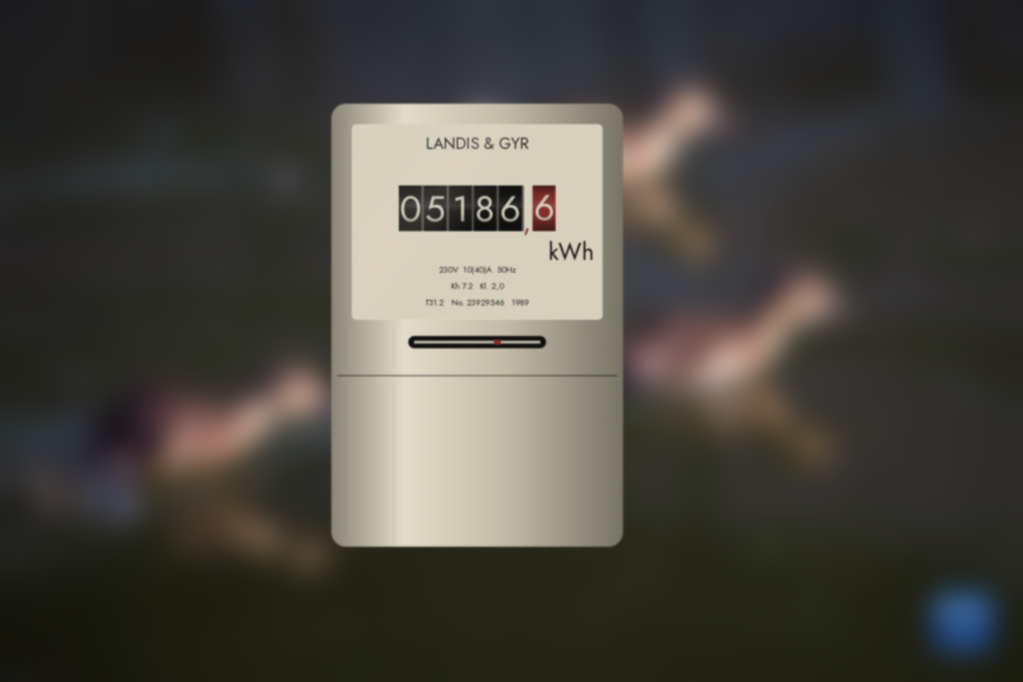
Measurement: 5186.6 kWh
